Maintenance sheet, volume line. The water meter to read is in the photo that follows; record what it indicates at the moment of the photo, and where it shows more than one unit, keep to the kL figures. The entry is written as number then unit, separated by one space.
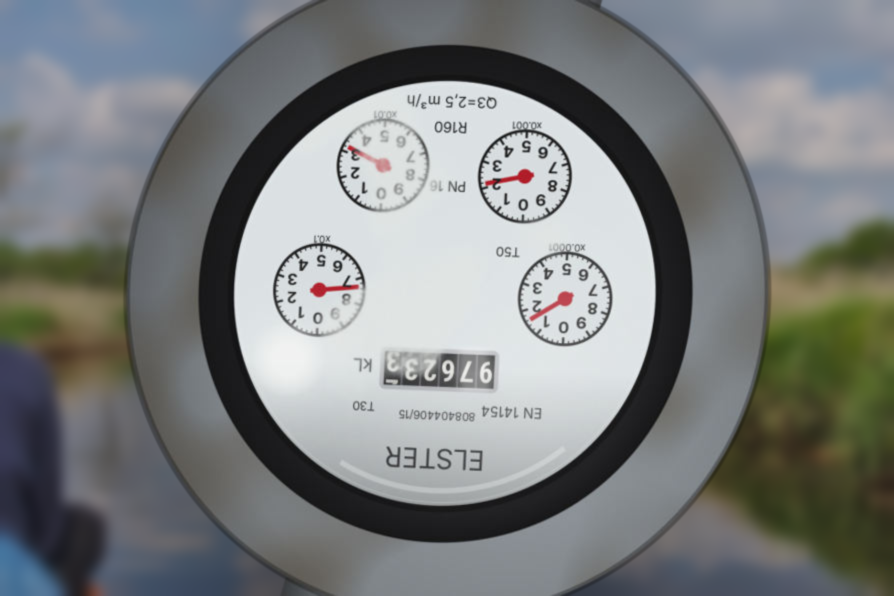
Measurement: 976232.7321 kL
